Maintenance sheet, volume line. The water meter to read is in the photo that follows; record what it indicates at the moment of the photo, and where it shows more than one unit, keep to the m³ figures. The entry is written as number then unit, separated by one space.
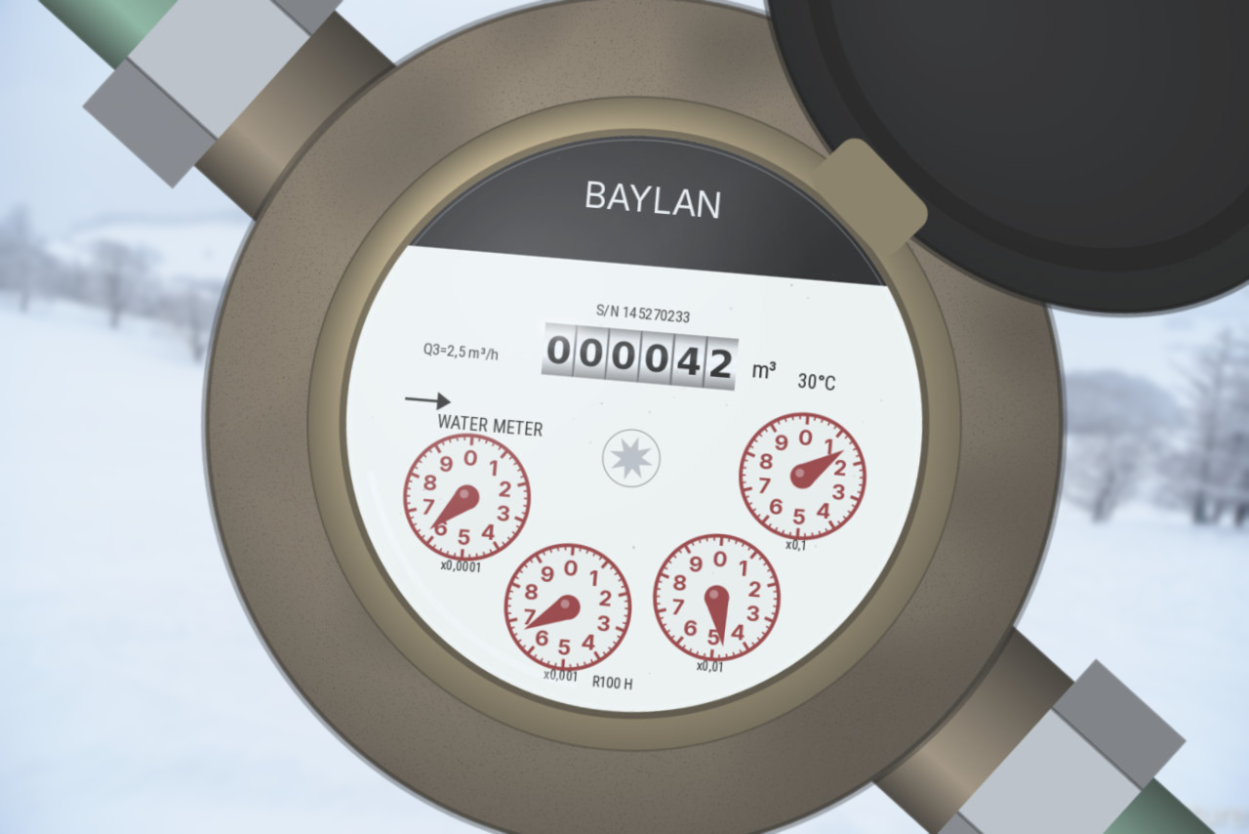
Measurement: 42.1466 m³
